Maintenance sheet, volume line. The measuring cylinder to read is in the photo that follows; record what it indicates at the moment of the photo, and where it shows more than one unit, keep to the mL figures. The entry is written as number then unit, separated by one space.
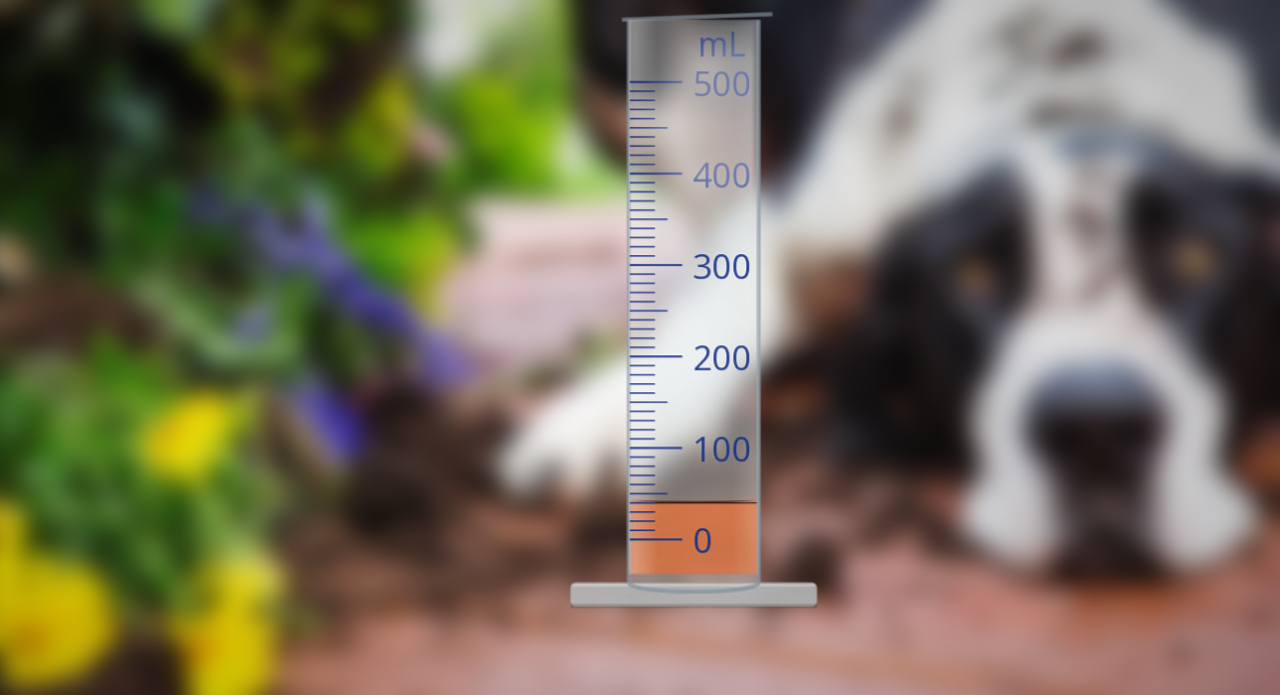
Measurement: 40 mL
